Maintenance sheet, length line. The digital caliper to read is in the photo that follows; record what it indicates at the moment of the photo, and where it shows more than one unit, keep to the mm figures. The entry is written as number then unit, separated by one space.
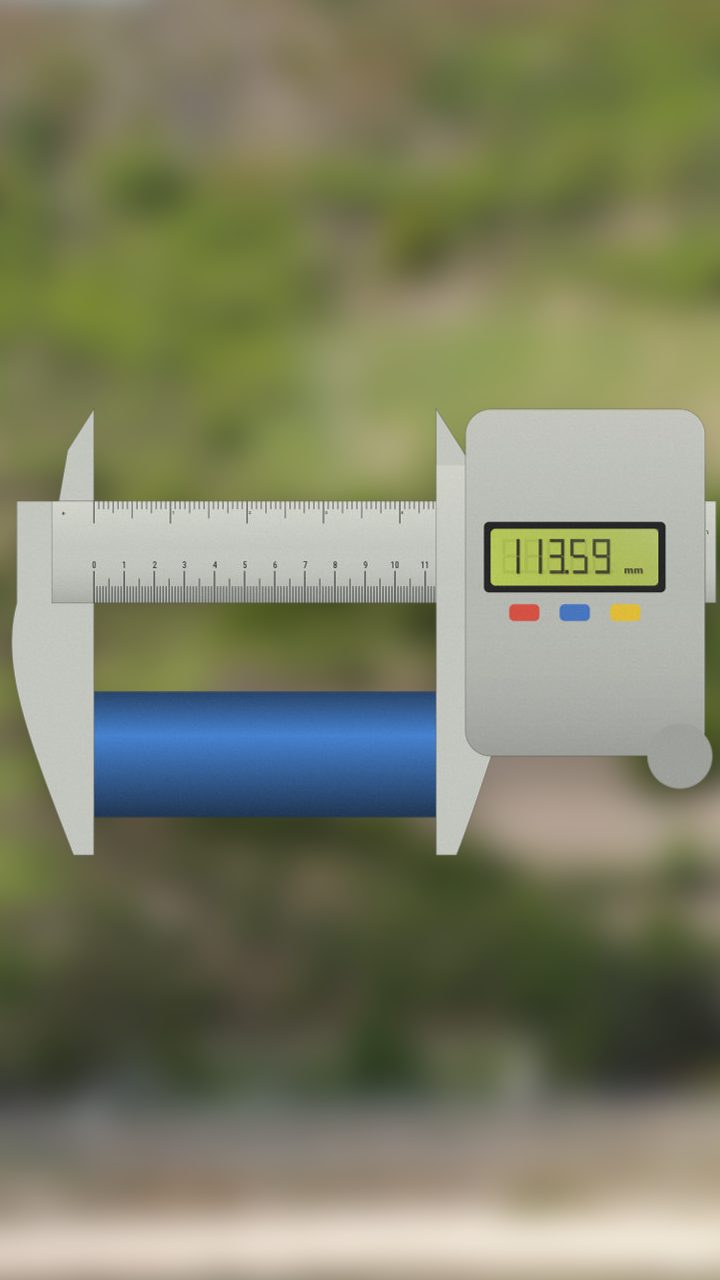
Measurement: 113.59 mm
